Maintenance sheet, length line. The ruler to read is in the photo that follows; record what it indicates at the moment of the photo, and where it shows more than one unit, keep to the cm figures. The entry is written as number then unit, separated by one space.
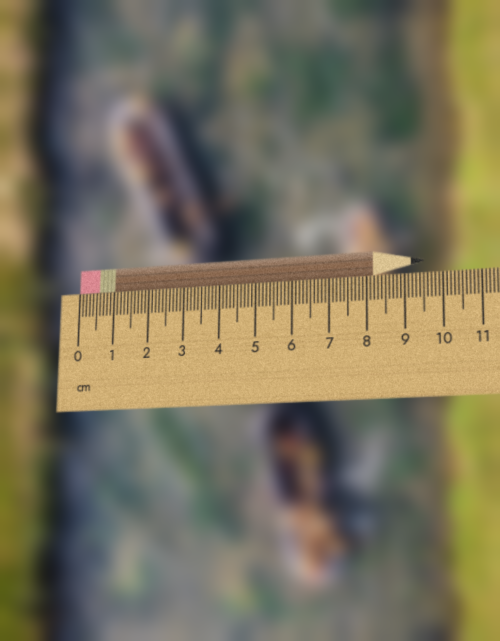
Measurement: 9.5 cm
